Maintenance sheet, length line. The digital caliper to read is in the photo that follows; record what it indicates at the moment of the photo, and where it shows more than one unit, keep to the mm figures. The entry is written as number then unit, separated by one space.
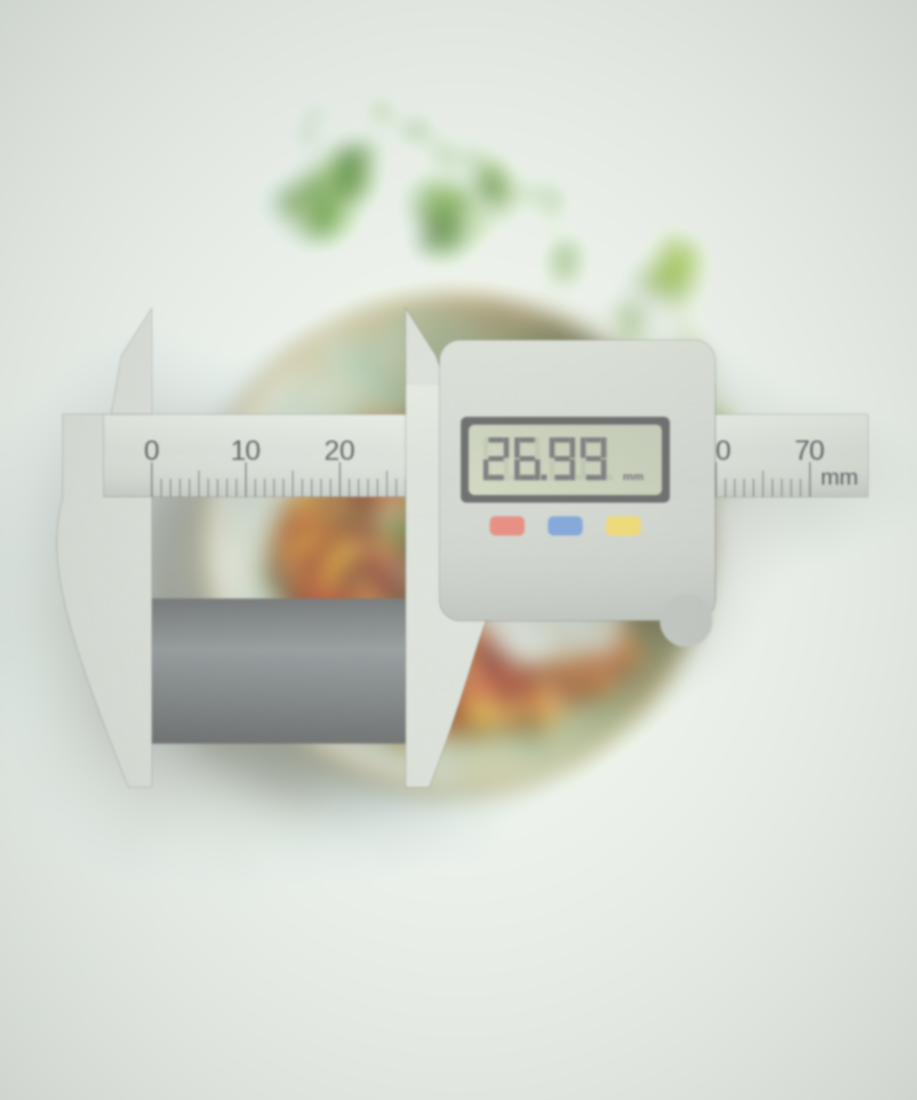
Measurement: 26.99 mm
